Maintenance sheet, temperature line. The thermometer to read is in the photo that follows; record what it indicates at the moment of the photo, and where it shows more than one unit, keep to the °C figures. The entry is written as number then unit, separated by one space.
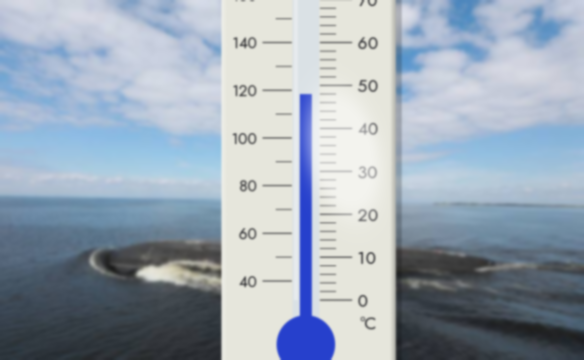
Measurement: 48 °C
